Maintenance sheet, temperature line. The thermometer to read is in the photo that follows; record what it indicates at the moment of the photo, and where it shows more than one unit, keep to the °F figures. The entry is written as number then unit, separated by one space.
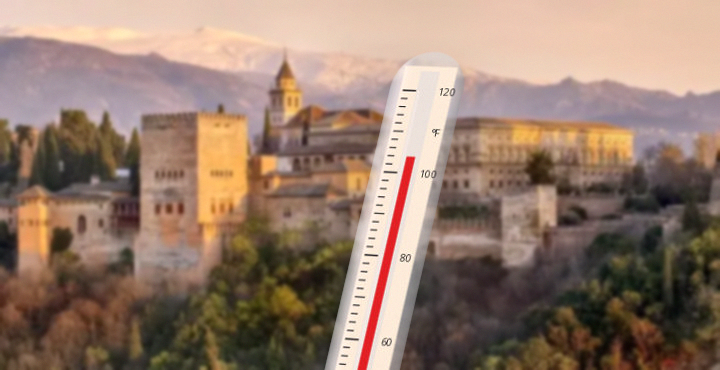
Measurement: 104 °F
